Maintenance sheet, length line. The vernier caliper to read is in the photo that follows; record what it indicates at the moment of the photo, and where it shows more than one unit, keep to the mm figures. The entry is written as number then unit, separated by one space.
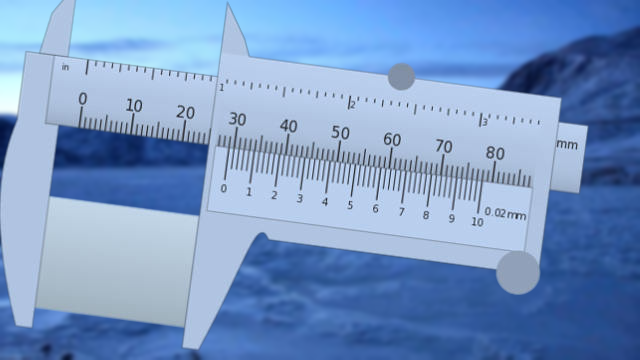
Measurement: 29.0 mm
